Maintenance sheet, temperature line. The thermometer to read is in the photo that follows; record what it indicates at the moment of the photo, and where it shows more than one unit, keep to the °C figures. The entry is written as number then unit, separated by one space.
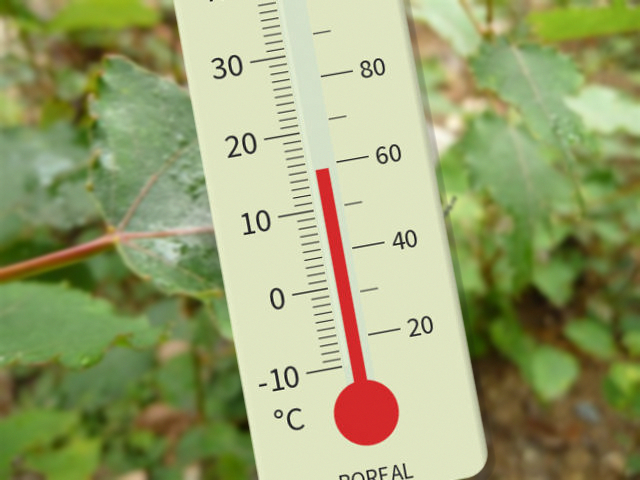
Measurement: 15 °C
